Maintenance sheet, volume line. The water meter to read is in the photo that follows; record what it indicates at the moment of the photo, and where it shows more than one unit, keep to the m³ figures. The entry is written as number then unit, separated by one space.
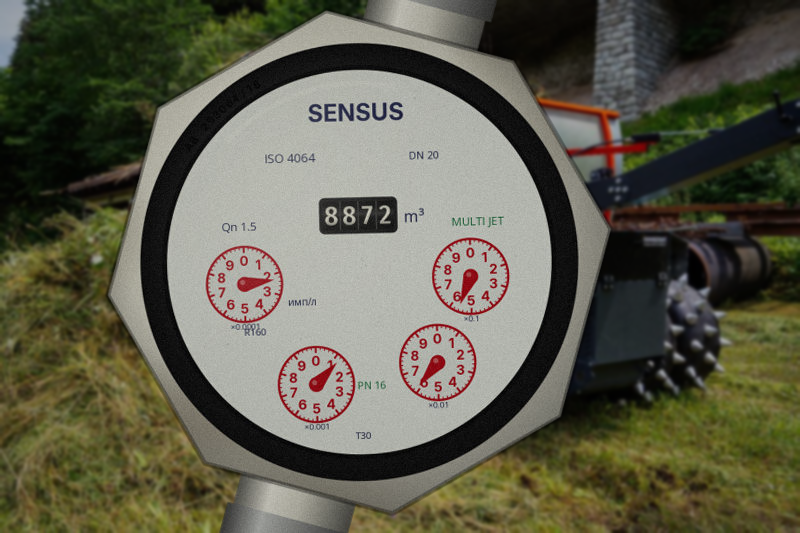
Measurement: 8872.5612 m³
